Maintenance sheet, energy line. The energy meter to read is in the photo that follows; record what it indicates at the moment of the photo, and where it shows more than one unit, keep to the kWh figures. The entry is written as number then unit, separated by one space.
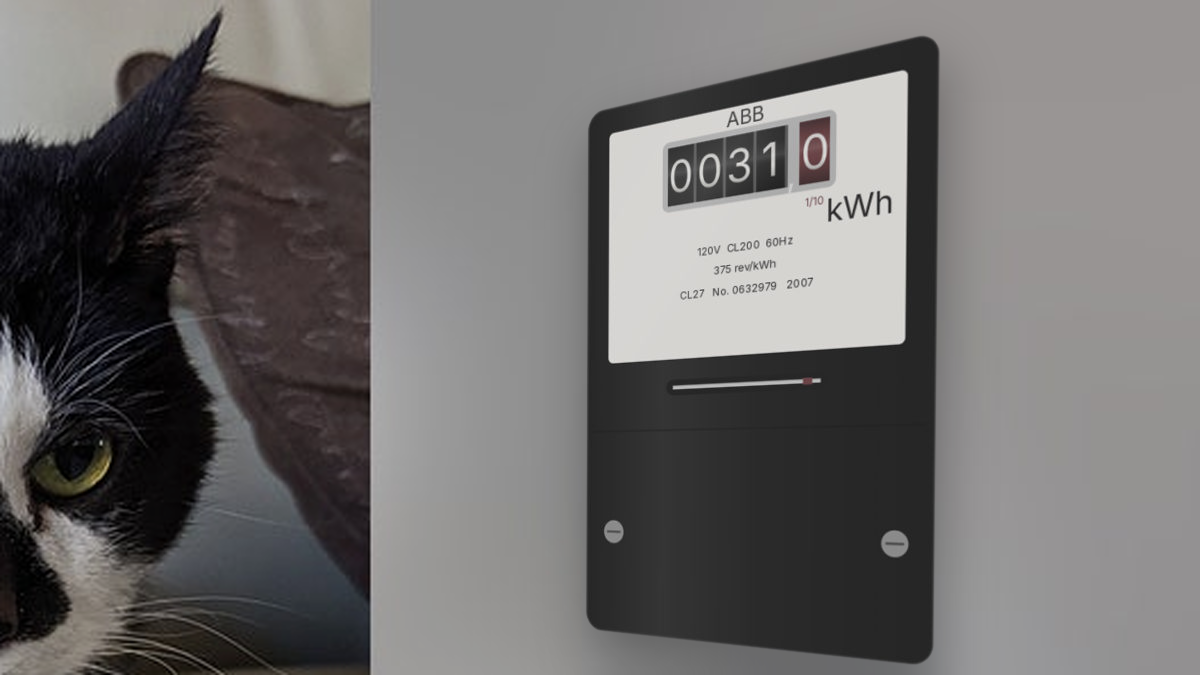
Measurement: 31.0 kWh
